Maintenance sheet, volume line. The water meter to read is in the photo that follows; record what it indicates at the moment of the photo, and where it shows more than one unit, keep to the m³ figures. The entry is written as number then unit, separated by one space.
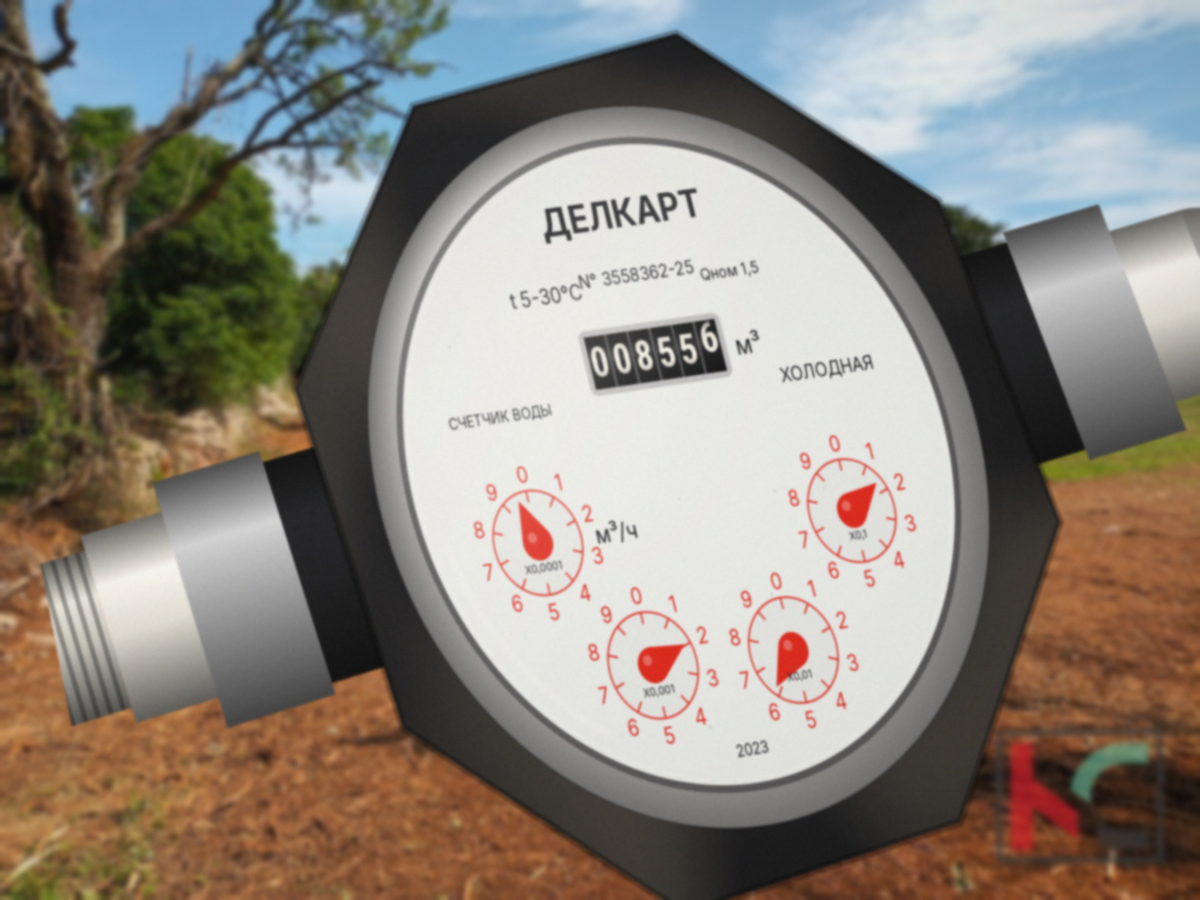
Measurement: 8556.1619 m³
